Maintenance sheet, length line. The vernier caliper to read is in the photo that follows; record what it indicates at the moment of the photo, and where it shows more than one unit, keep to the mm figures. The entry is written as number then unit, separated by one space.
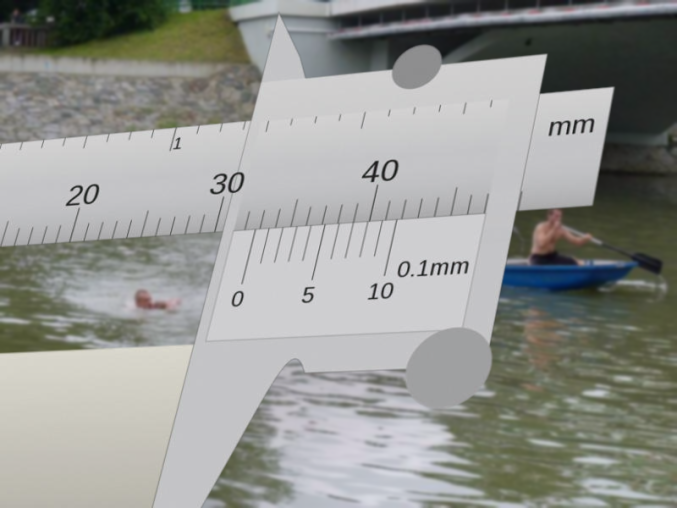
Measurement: 32.7 mm
